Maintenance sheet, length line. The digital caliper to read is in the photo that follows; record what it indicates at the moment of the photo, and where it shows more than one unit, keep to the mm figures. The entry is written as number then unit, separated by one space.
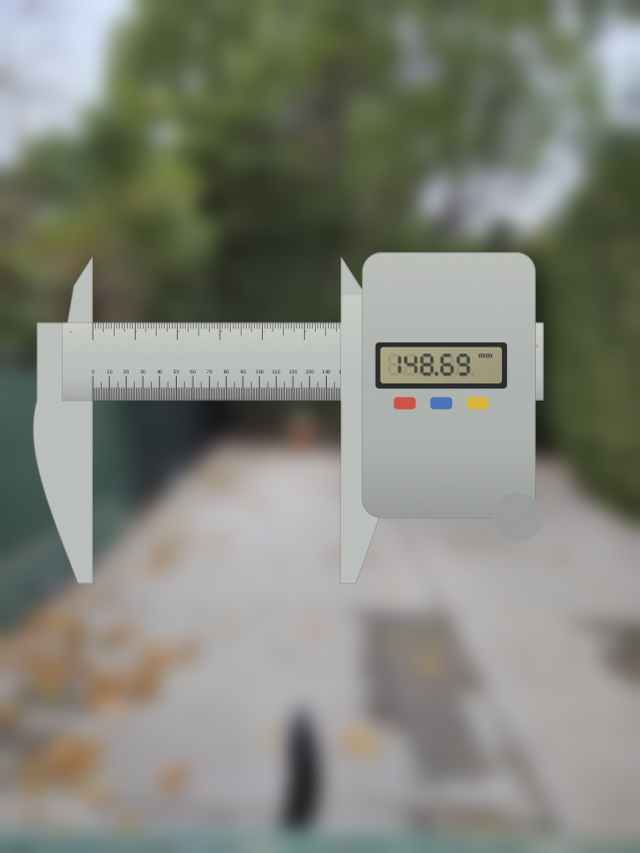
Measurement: 148.69 mm
